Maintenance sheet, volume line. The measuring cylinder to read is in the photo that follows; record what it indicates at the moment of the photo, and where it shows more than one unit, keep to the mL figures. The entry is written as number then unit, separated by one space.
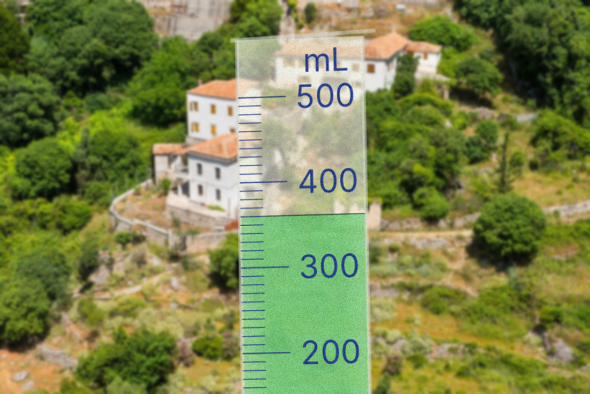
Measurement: 360 mL
